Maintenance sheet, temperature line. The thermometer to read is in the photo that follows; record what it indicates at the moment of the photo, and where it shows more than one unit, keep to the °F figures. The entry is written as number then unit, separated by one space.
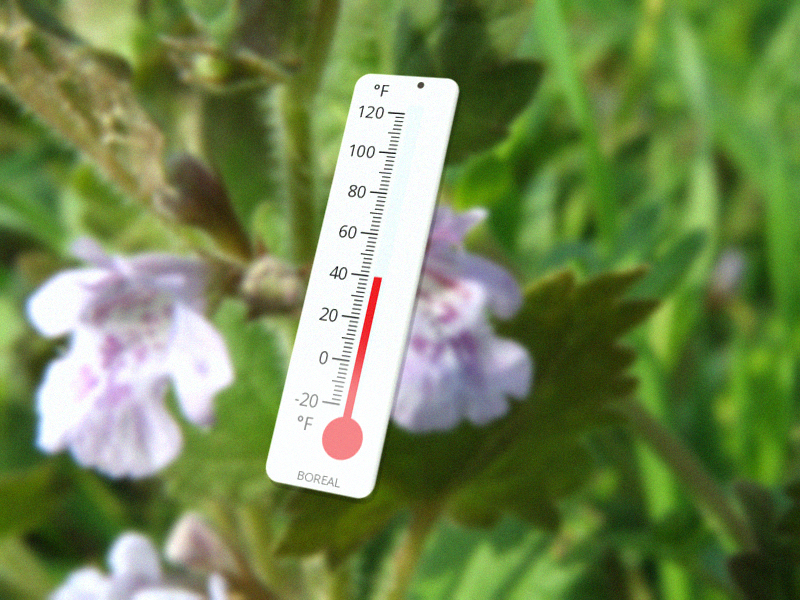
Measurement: 40 °F
